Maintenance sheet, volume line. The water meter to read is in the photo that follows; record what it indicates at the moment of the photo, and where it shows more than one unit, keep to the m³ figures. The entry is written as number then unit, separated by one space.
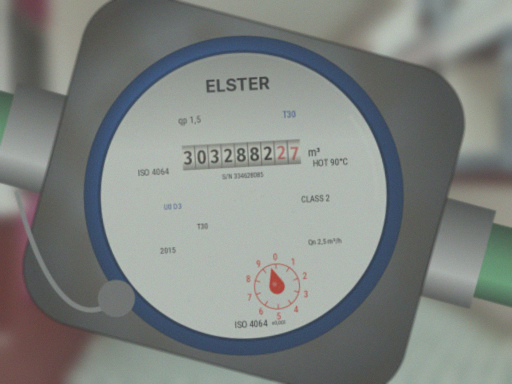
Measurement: 3032882.269 m³
